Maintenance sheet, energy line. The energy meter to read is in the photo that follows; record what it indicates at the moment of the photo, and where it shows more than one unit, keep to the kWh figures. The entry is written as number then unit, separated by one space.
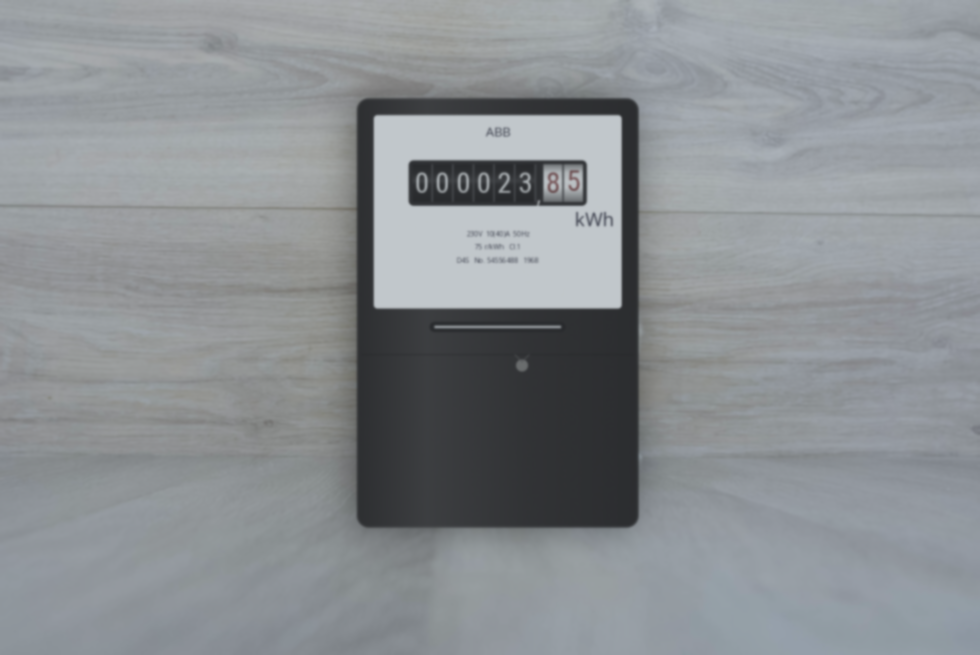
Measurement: 23.85 kWh
